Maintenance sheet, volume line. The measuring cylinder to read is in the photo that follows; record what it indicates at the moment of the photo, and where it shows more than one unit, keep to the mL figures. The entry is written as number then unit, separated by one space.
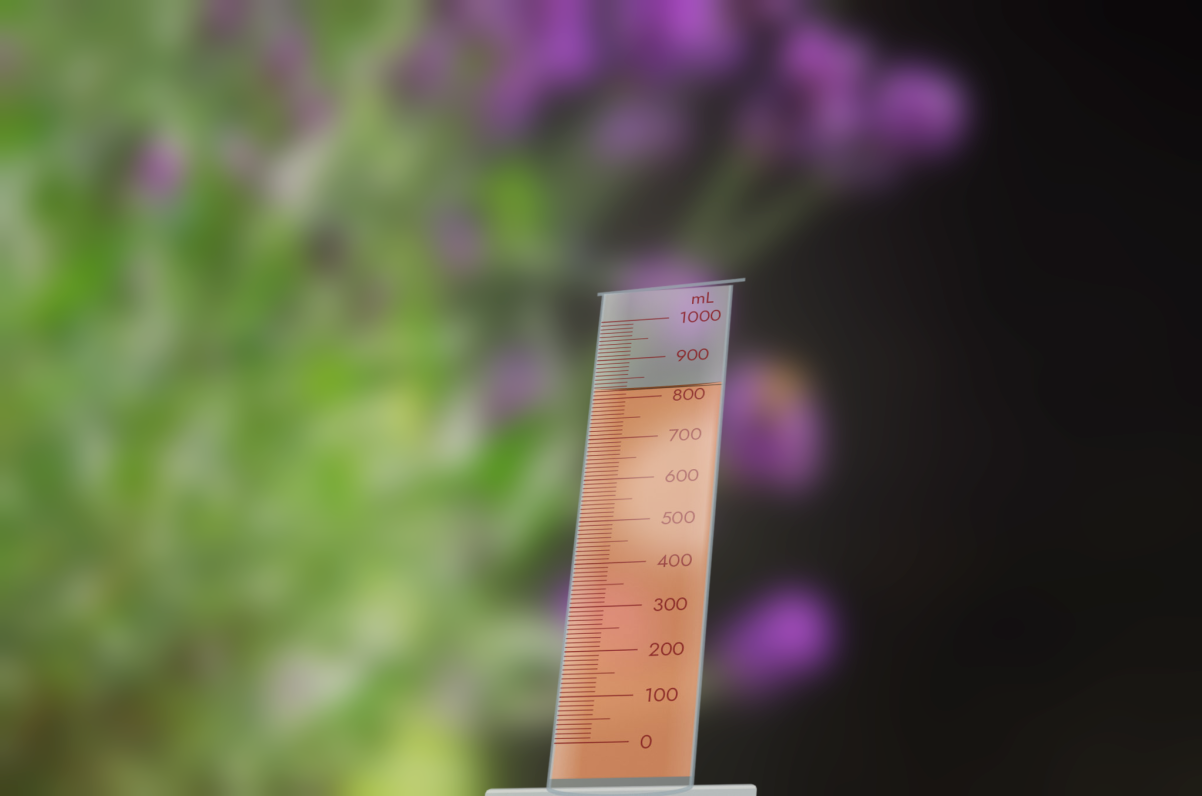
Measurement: 820 mL
